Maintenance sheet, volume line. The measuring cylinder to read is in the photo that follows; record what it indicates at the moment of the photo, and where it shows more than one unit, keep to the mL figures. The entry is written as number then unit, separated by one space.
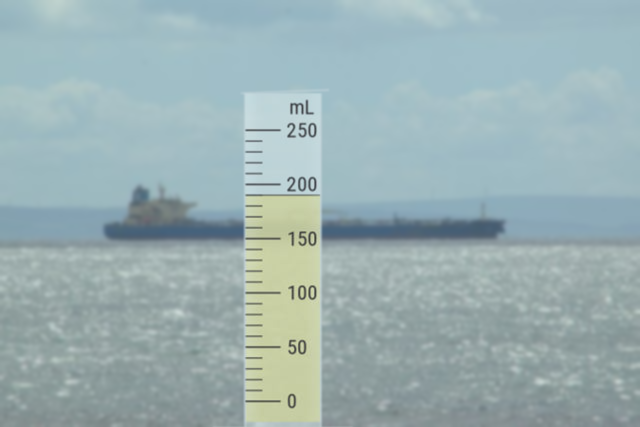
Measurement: 190 mL
